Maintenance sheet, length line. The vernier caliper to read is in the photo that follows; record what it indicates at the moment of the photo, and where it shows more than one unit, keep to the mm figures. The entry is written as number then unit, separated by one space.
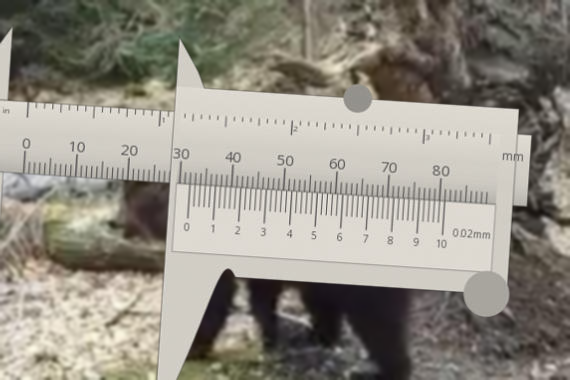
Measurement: 32.0 mm
